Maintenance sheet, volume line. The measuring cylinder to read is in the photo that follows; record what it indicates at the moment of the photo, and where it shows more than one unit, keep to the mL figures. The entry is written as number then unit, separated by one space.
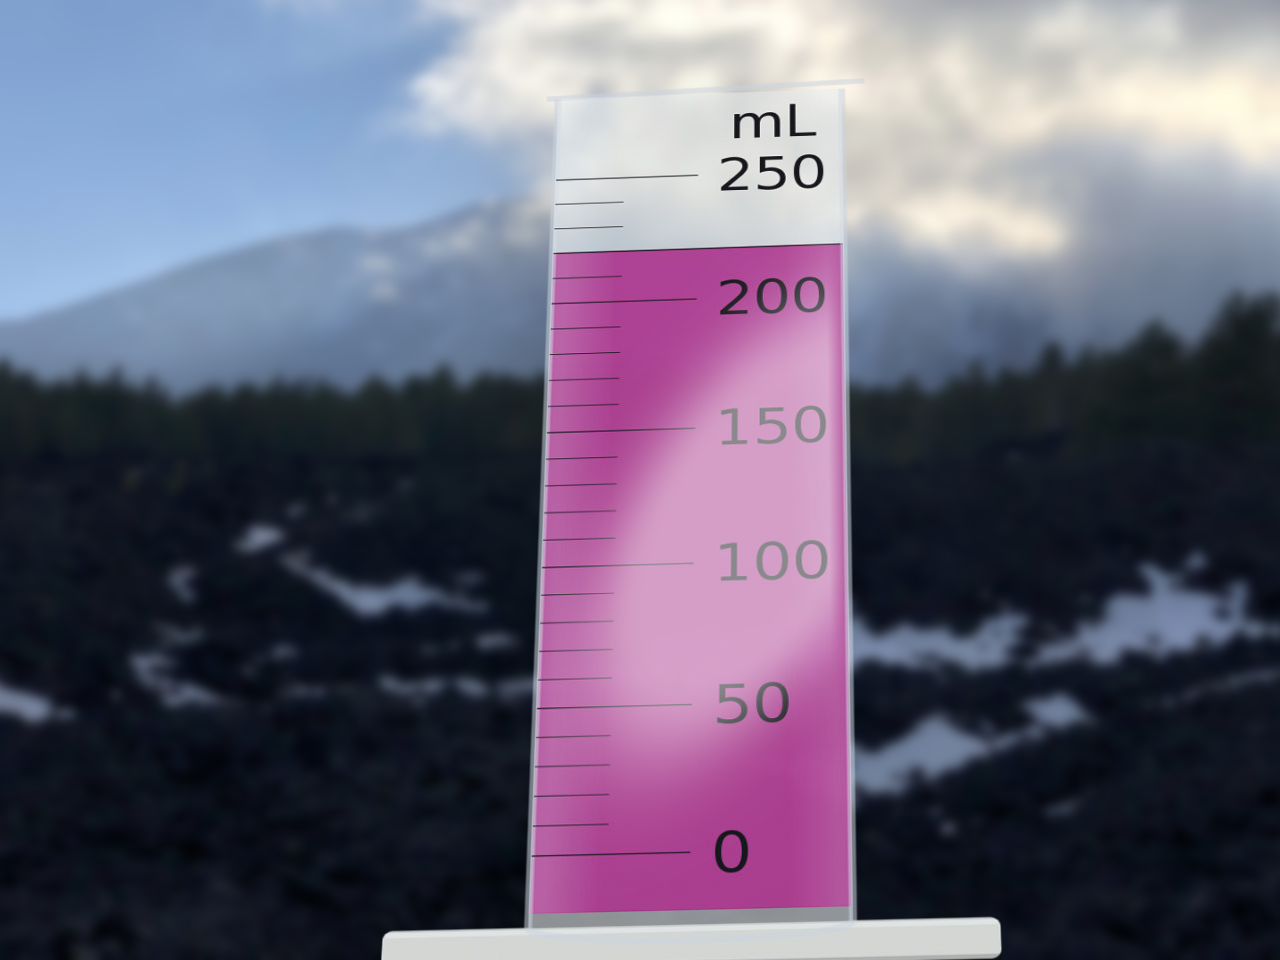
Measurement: 220 mL
